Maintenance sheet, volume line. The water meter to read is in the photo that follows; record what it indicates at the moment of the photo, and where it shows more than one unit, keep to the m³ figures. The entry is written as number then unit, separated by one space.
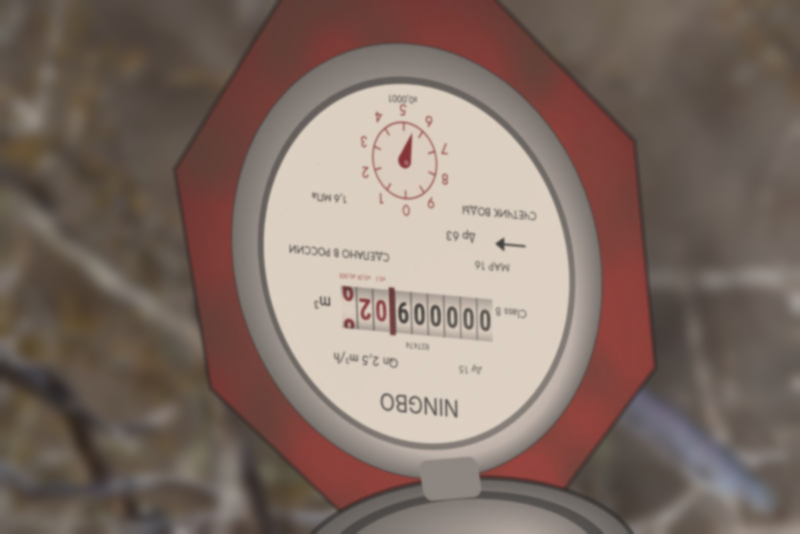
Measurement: 9.0285 m³
